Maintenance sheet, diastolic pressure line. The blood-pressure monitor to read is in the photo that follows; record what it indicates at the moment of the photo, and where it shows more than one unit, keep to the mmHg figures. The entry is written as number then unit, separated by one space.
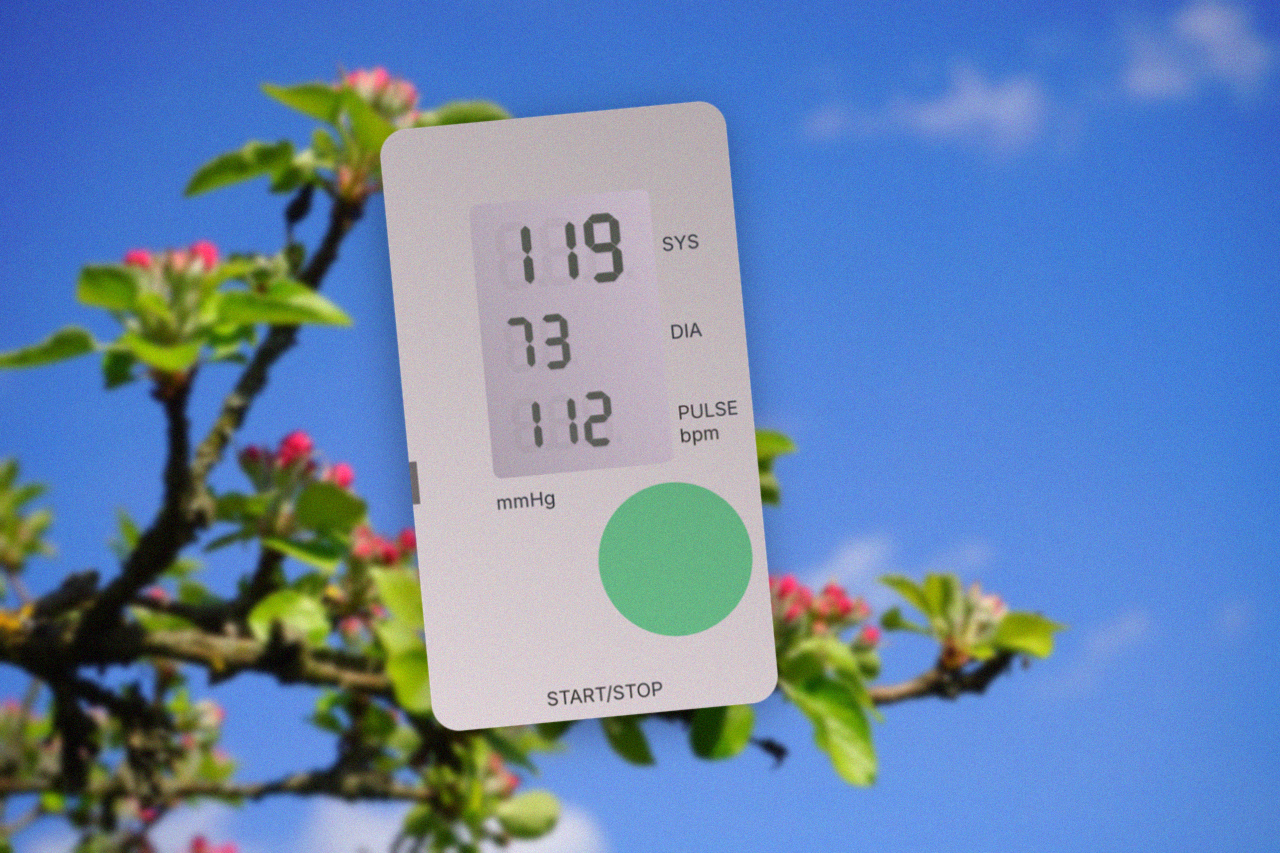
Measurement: 73 mmHg
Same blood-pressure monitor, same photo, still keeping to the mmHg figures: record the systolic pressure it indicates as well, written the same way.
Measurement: 119 mmHg
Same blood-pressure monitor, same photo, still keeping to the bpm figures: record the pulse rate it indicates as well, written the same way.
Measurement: 112 bpm
